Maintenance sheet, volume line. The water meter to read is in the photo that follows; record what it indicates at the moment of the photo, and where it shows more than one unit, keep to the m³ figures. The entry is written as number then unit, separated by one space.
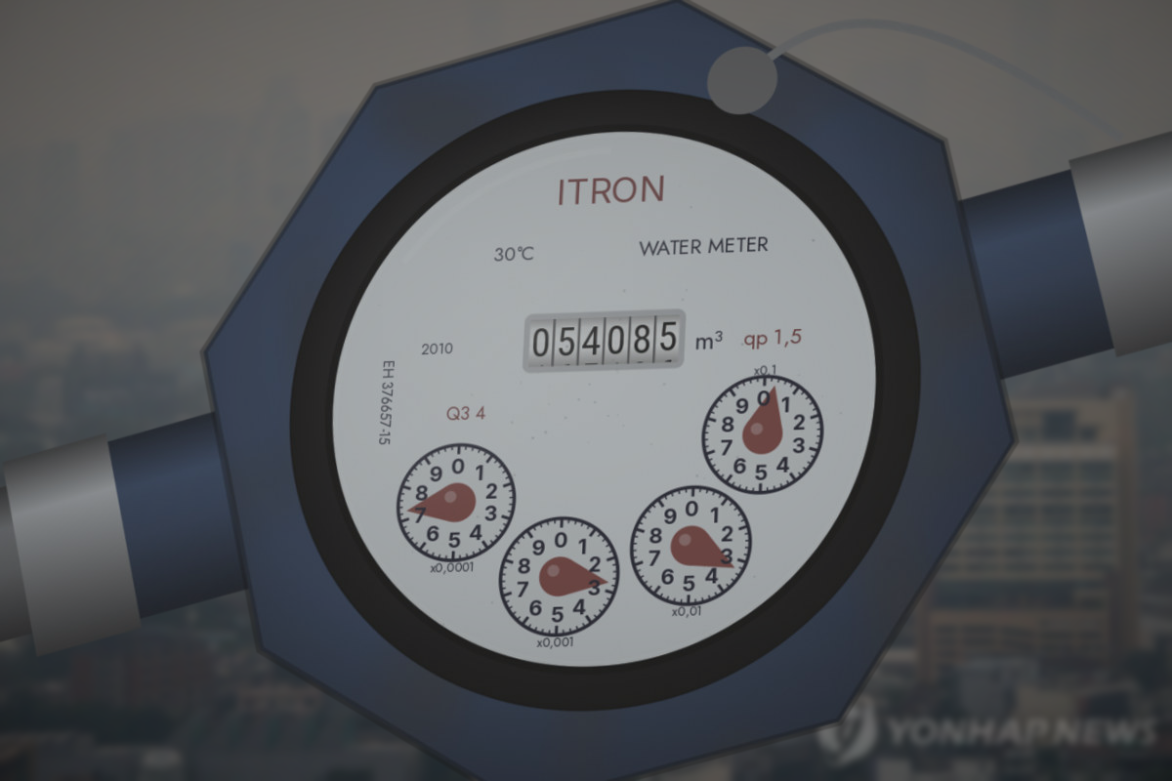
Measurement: 54085.0327 m³
